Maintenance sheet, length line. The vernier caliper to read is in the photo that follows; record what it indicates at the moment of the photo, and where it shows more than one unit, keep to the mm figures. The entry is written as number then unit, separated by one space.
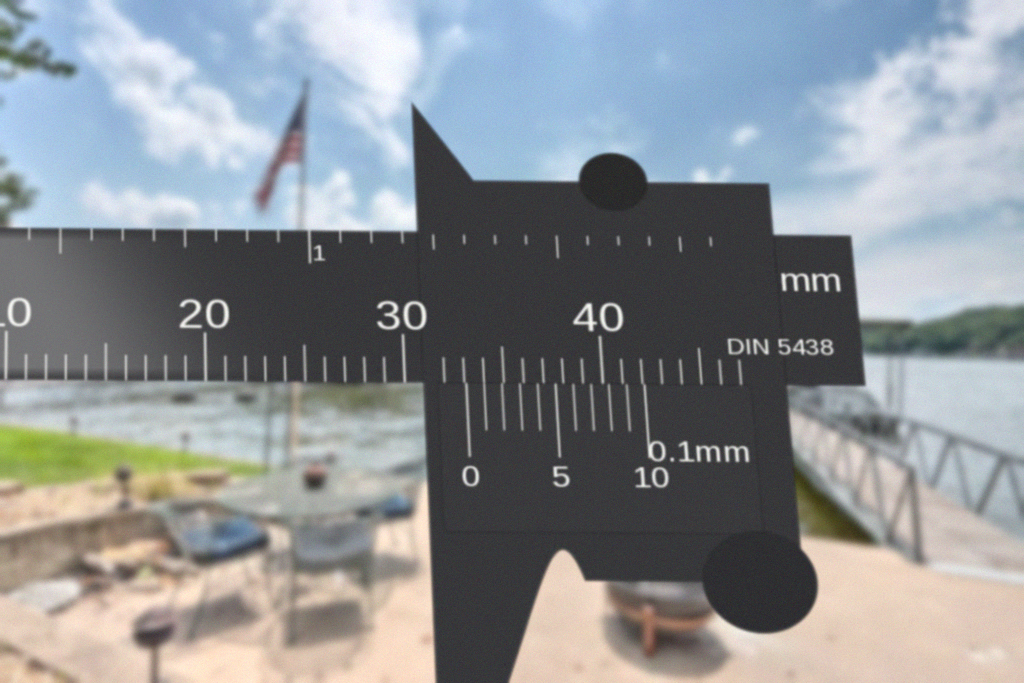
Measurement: 33.1 mm
